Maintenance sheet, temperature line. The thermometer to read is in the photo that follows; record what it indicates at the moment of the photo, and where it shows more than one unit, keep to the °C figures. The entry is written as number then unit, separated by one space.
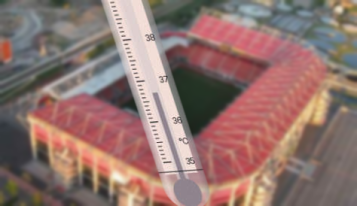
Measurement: 36.7 °C
